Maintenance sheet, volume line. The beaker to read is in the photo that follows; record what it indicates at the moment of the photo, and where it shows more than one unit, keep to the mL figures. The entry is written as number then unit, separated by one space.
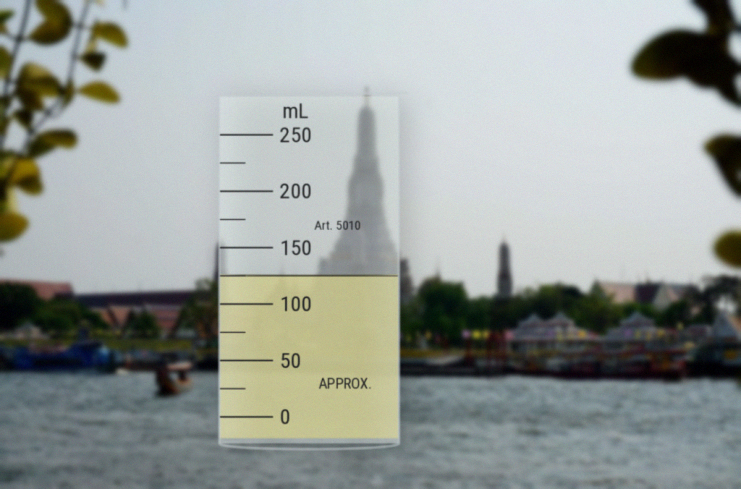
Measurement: 125 mL
